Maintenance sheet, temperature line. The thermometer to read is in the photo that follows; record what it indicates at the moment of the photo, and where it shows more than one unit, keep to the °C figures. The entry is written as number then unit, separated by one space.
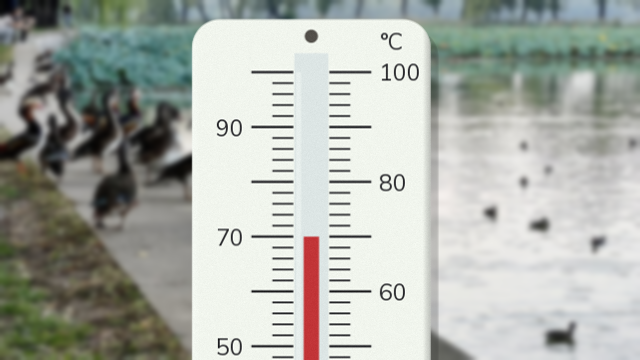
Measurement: 70 °C
